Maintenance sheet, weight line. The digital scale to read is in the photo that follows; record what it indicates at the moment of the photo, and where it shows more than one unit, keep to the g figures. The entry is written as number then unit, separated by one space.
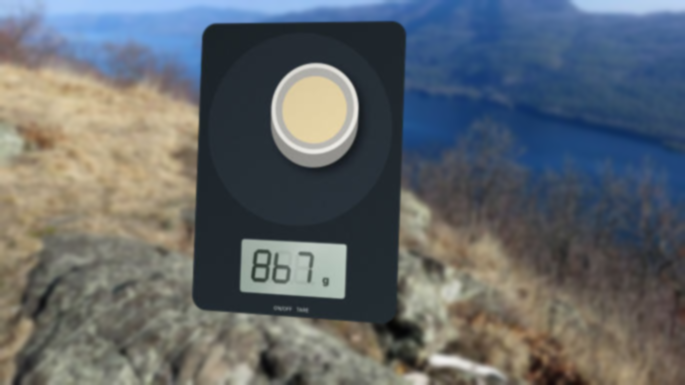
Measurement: 867 g
